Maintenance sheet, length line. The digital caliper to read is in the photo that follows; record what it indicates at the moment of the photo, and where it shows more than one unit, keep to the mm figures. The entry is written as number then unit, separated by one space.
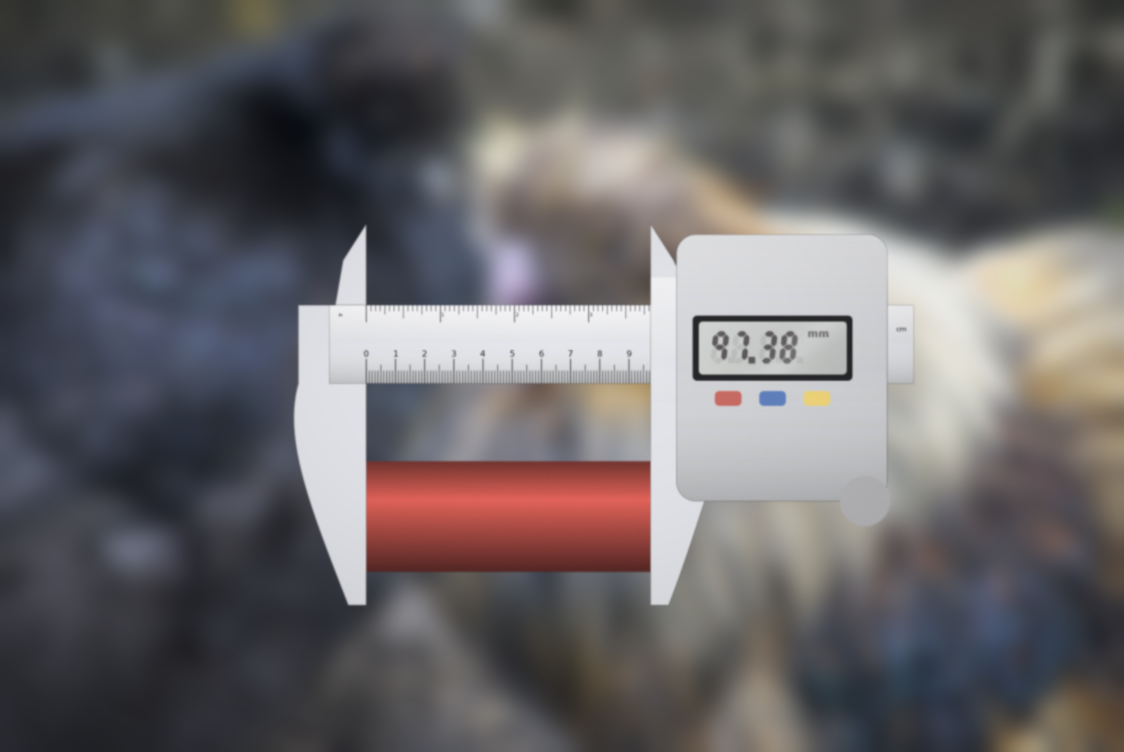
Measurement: 97.38 mm
